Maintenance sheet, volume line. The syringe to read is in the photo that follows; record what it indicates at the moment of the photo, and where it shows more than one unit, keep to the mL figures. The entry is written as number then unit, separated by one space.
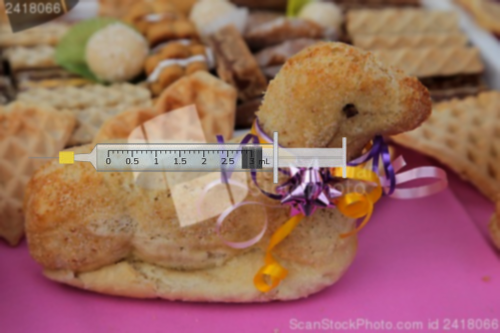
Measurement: 2.8 mL
